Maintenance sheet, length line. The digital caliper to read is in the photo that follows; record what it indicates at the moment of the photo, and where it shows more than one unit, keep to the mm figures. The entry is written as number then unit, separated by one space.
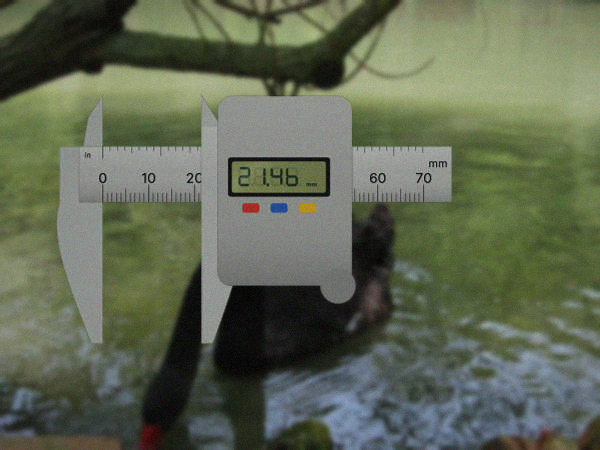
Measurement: 21.46 mm
